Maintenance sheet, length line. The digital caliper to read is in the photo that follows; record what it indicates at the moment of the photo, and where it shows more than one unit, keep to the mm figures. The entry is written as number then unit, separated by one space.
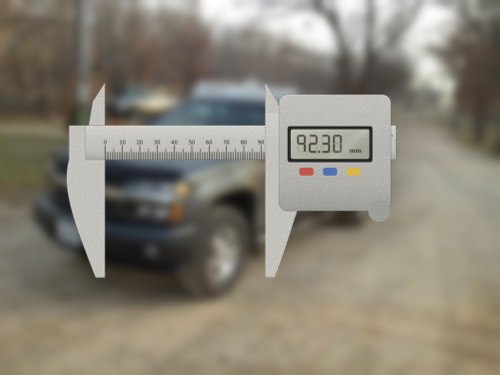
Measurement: 92.30 mm
